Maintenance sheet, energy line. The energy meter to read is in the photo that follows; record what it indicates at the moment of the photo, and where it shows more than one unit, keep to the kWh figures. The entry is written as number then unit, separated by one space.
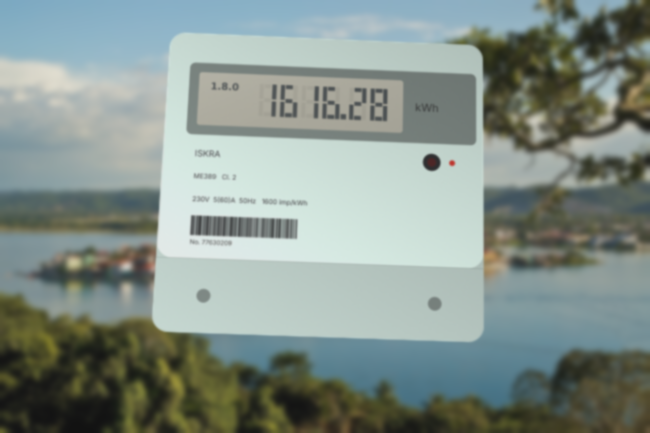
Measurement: 1616.28 kWh
